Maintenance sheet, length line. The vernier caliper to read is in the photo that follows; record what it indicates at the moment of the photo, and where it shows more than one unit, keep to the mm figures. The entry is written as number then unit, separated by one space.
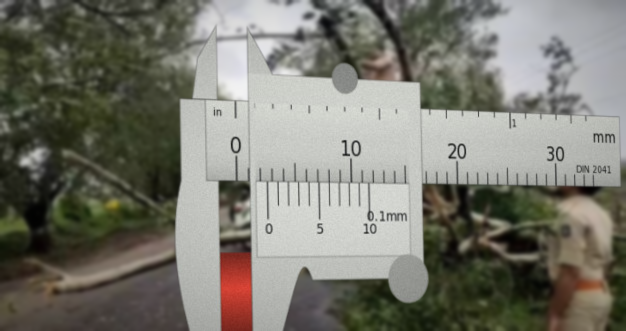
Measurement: 2.6 mm
